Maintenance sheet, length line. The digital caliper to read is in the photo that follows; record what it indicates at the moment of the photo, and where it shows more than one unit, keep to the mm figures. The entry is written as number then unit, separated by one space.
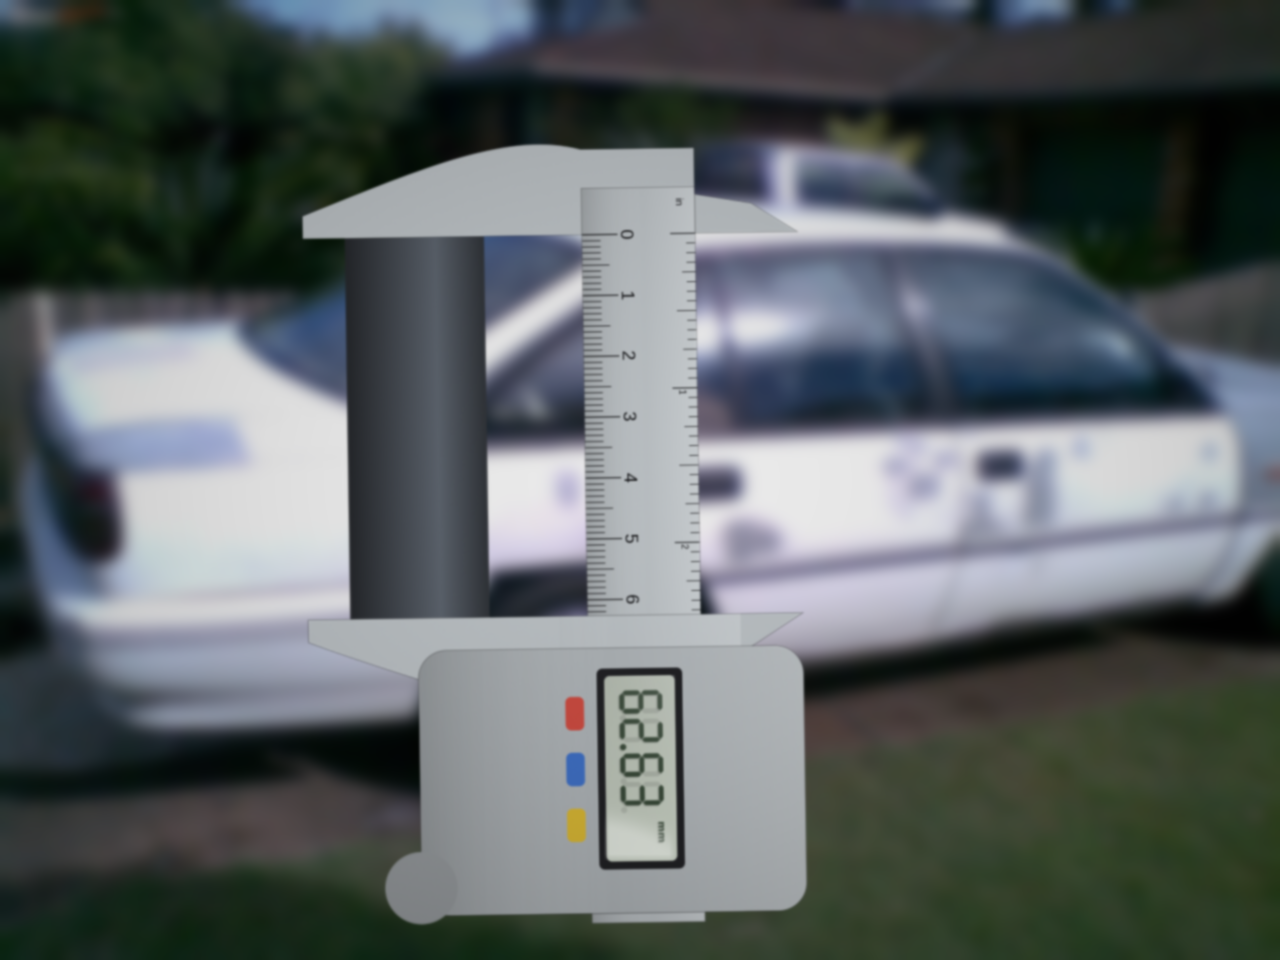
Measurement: 62.63 mm
